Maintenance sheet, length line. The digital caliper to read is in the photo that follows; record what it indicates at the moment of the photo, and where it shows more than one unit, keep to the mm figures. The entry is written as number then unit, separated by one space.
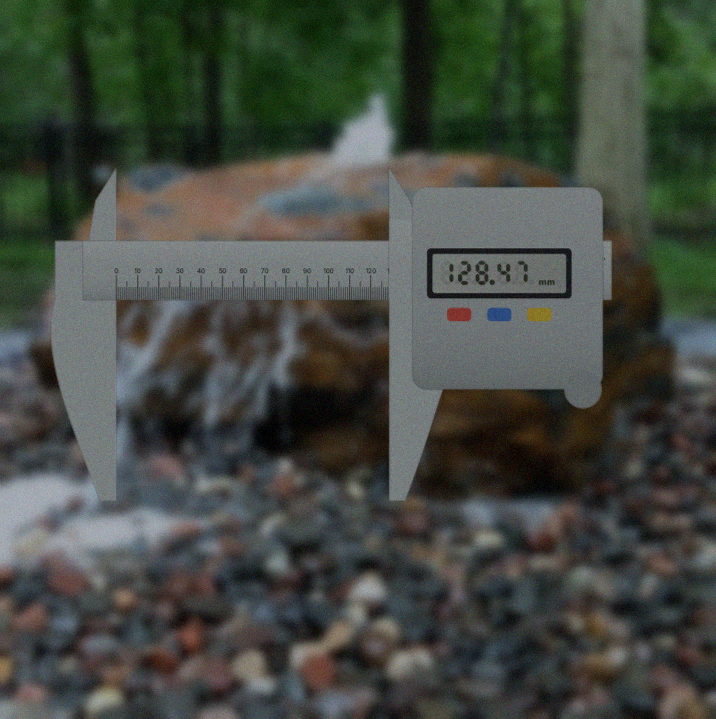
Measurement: 128.47 mm
